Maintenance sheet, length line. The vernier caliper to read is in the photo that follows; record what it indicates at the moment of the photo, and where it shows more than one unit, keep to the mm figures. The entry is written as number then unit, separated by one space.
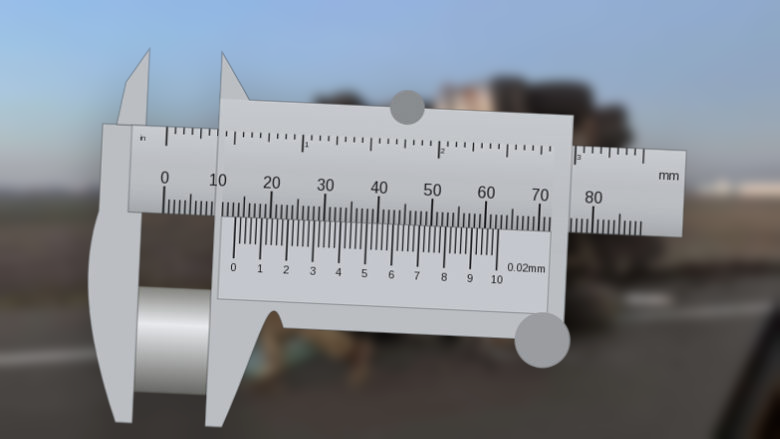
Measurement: 13.5 mm
